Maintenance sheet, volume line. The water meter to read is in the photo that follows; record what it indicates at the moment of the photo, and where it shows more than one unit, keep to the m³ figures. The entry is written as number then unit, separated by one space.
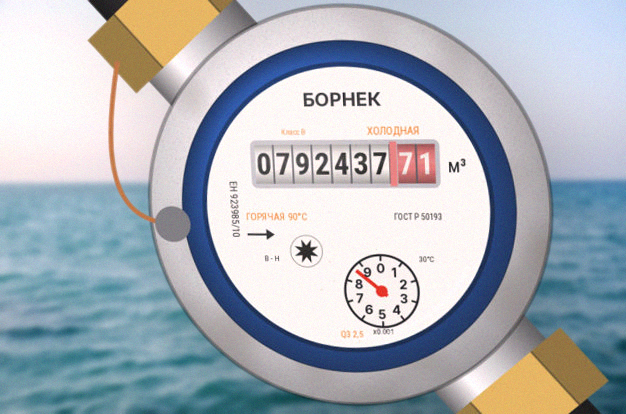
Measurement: 792437.718 m³
